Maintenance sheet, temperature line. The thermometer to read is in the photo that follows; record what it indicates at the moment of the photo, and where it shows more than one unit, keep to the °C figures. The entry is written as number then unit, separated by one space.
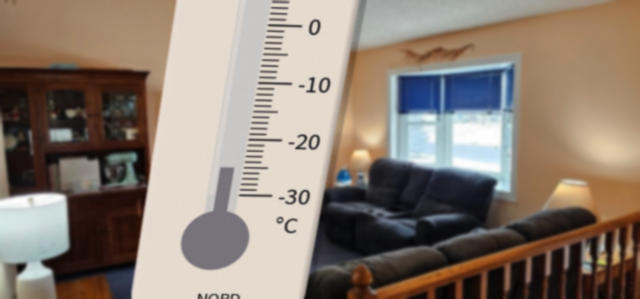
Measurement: -25 °C
